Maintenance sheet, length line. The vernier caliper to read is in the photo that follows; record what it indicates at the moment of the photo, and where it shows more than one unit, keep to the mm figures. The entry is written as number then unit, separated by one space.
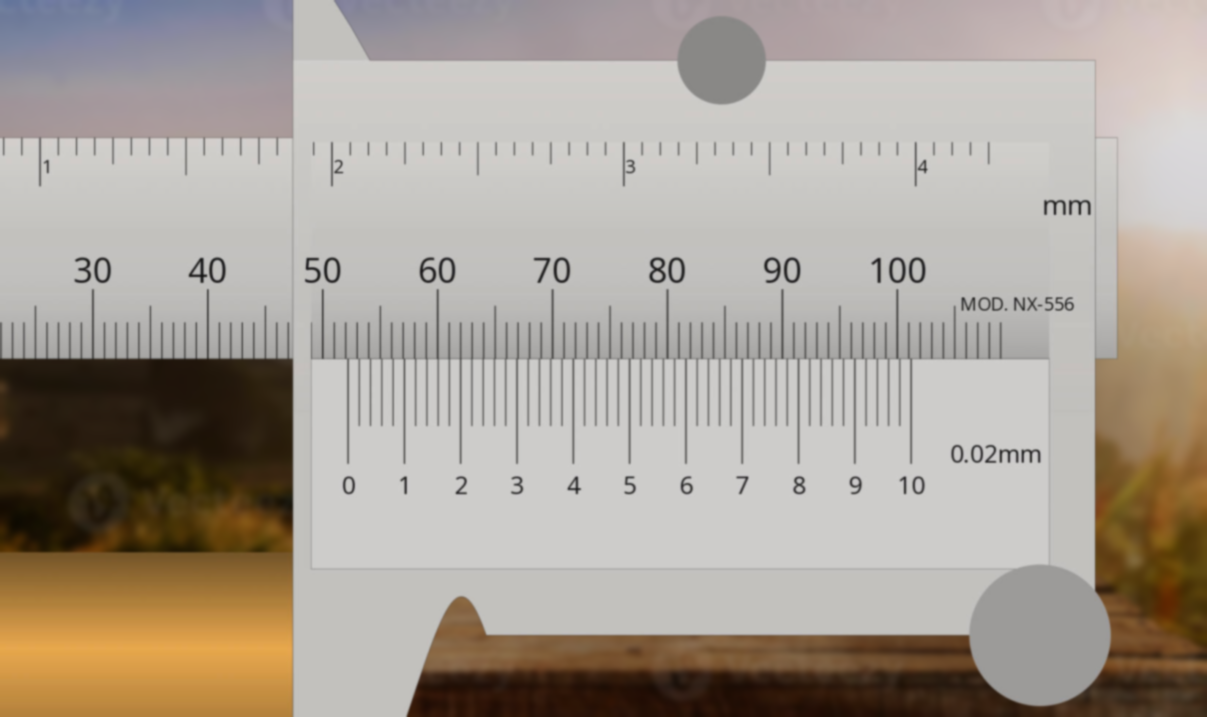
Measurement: 52.2 mm
